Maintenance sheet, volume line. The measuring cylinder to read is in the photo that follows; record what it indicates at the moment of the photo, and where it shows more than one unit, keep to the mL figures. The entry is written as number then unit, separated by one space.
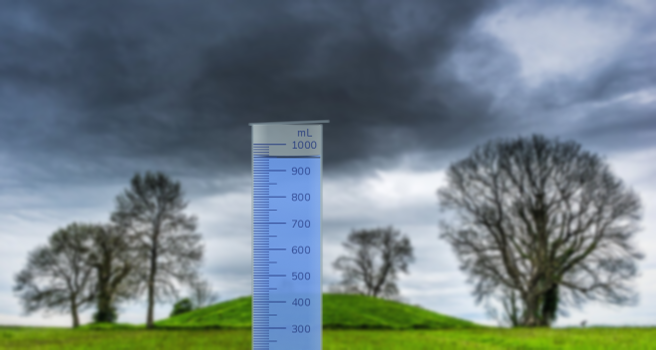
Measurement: 950 mL
